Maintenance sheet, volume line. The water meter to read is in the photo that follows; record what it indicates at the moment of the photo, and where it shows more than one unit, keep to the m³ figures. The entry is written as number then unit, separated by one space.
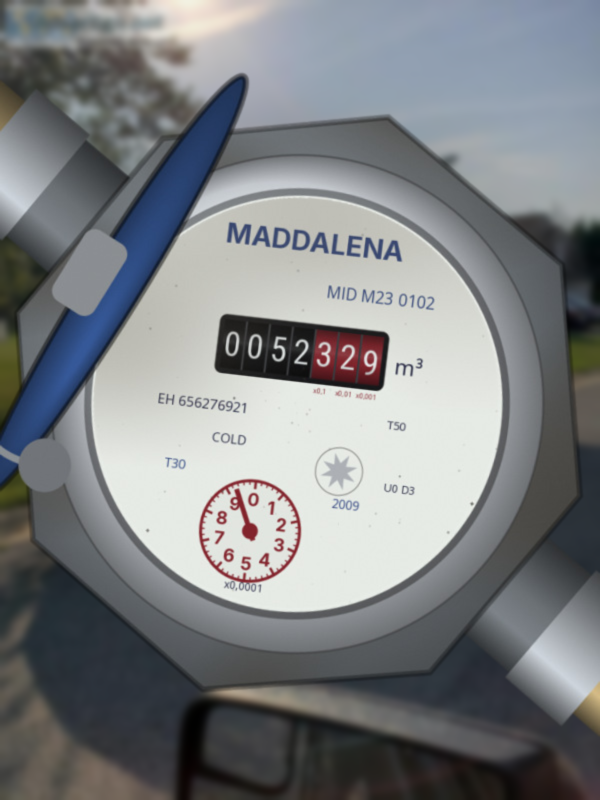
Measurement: 52.3289 m³
